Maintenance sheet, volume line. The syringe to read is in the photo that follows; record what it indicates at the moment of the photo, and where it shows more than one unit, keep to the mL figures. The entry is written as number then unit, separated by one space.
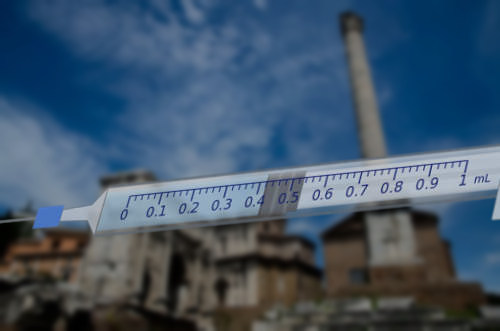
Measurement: 0.42 mL
